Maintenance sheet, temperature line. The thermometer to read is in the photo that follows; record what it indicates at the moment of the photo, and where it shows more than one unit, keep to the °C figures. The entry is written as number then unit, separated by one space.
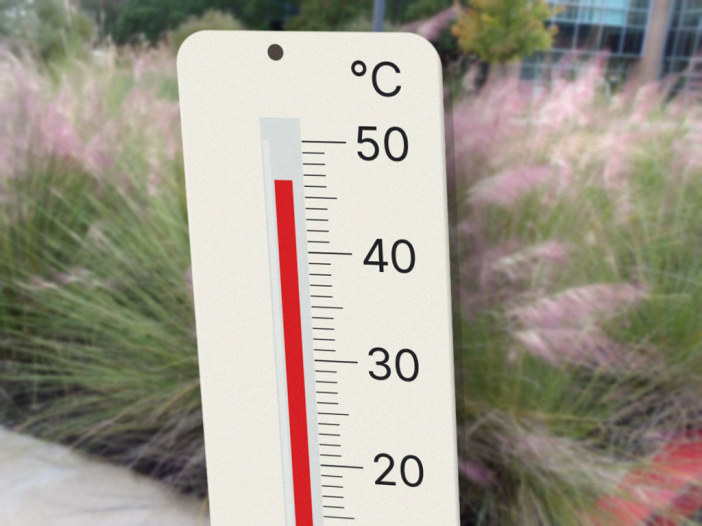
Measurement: 46.5 °C
